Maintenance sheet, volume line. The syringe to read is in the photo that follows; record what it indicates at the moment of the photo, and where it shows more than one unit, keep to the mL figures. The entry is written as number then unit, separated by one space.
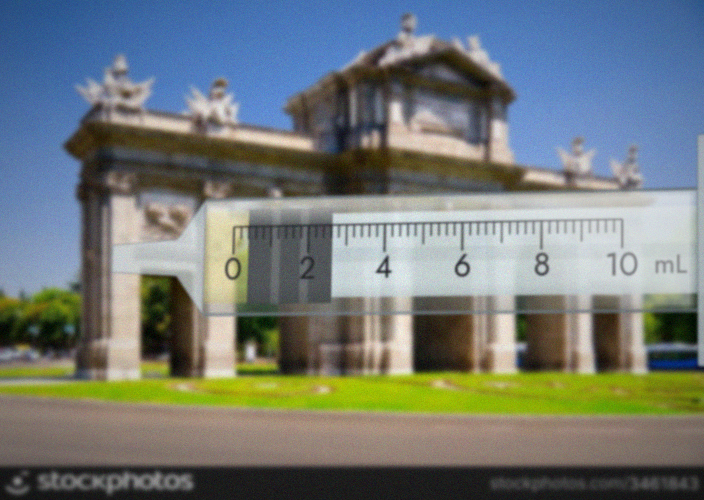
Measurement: 0.4 mL
